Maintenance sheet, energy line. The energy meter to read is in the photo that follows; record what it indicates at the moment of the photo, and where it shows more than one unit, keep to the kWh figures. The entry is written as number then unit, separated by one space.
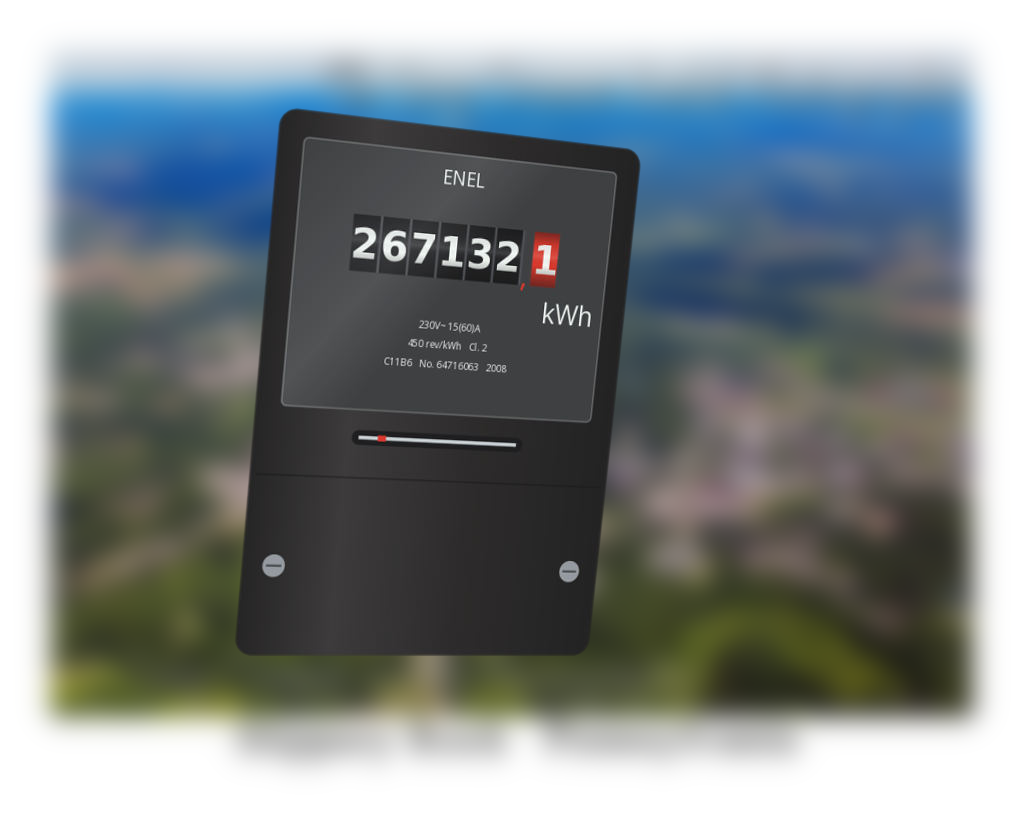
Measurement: 267132.1 kWh
